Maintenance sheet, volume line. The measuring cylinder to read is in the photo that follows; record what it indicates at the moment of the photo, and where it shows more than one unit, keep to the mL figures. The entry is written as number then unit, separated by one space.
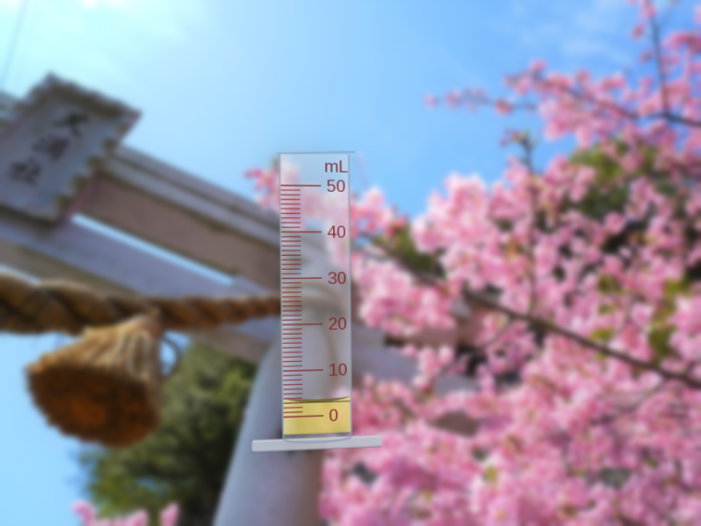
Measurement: 3 mL
